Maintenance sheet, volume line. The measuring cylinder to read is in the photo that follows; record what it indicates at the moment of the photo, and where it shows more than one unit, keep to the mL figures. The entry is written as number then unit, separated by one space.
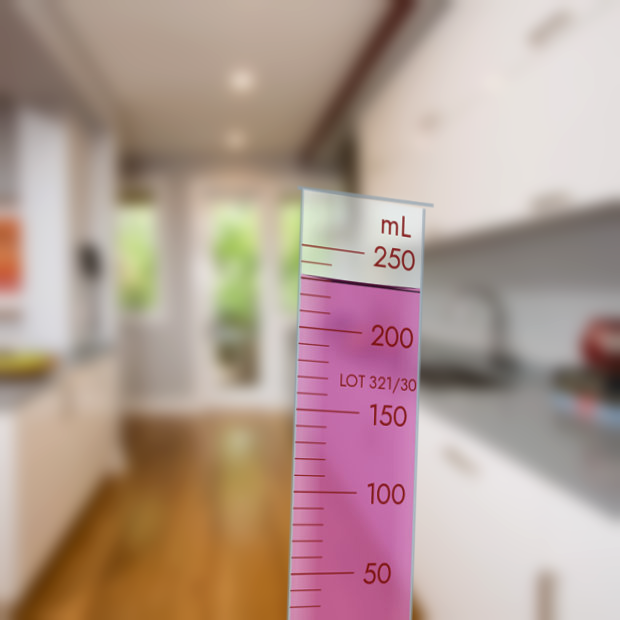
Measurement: 230 mL
